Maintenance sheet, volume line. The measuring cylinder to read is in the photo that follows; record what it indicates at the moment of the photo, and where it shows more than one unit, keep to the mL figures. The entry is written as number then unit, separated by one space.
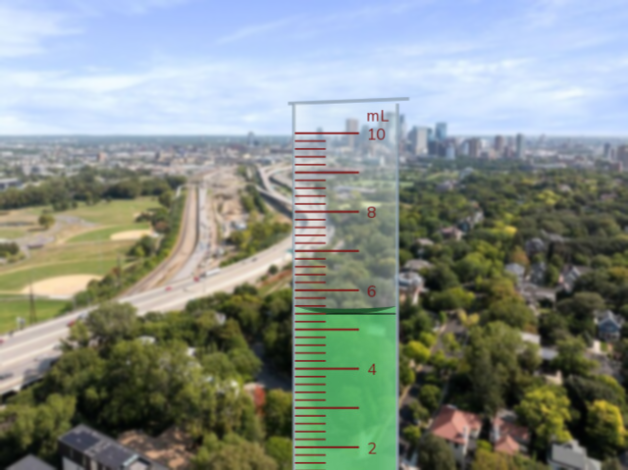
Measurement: 5.4 mL
